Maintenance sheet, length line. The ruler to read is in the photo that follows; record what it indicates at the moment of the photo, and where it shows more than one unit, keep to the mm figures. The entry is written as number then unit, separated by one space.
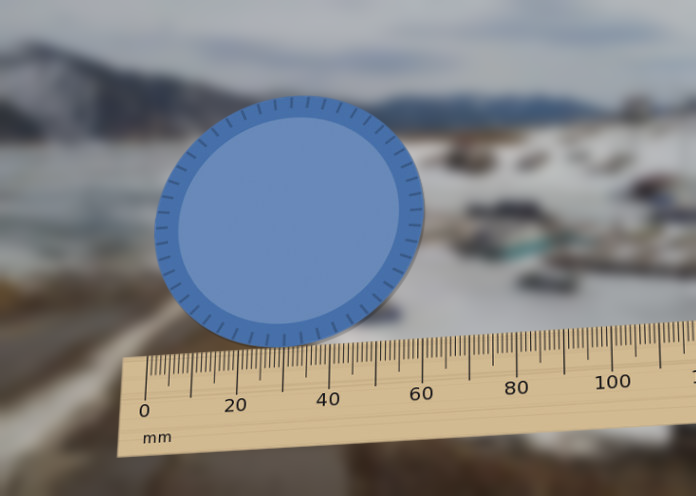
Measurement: 60 mm
